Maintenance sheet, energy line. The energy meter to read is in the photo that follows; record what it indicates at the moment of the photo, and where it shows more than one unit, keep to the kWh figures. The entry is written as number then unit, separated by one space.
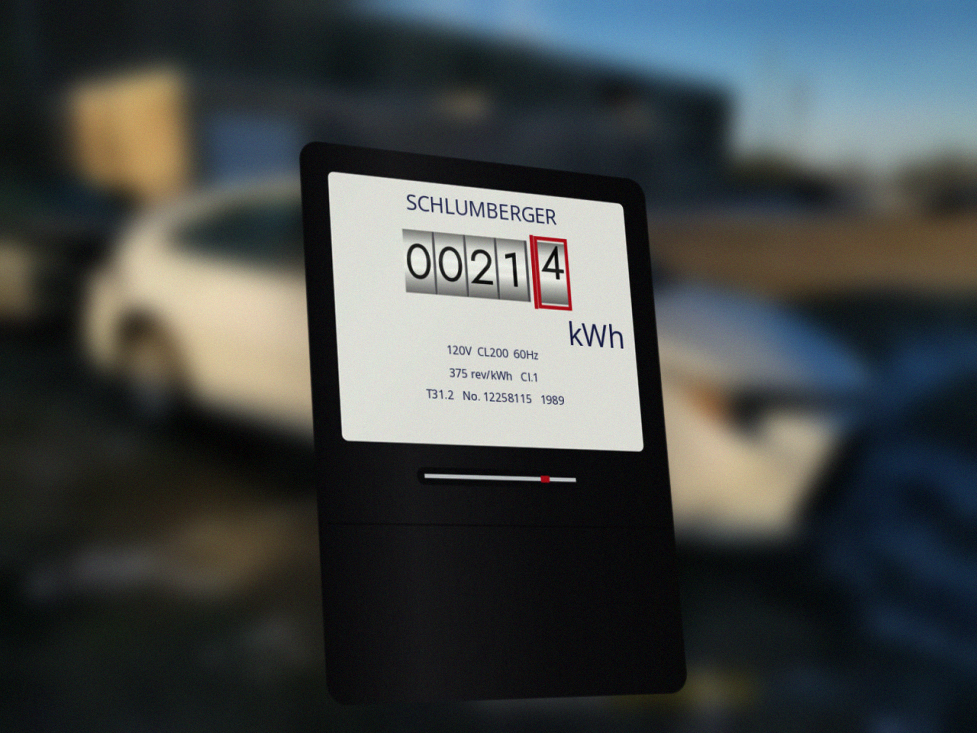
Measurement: 21.4 kWh
